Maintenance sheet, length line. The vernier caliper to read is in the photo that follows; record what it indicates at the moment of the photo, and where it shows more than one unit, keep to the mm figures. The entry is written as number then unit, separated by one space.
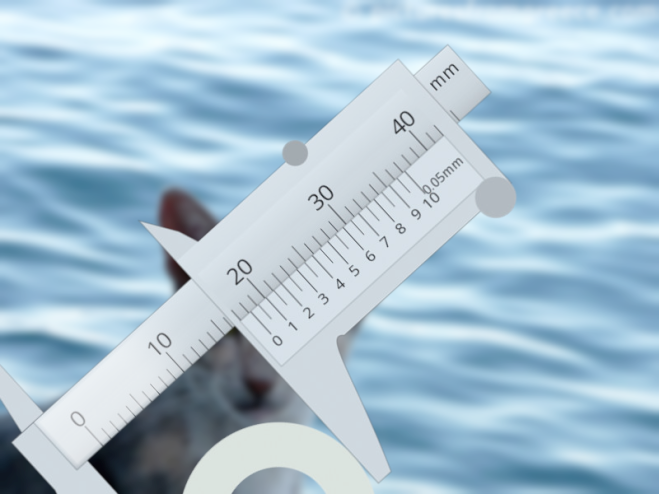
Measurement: 18.2 mm
